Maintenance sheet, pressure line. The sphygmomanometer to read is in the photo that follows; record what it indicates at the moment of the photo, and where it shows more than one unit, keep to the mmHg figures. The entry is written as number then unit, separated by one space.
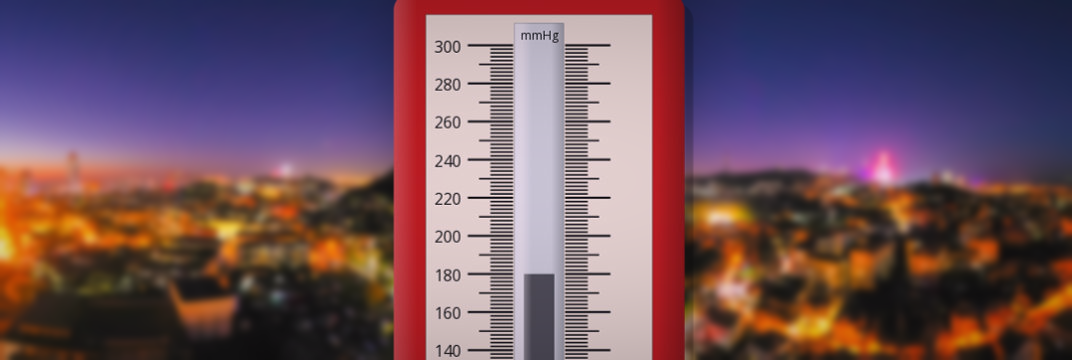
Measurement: 180 mmHg
